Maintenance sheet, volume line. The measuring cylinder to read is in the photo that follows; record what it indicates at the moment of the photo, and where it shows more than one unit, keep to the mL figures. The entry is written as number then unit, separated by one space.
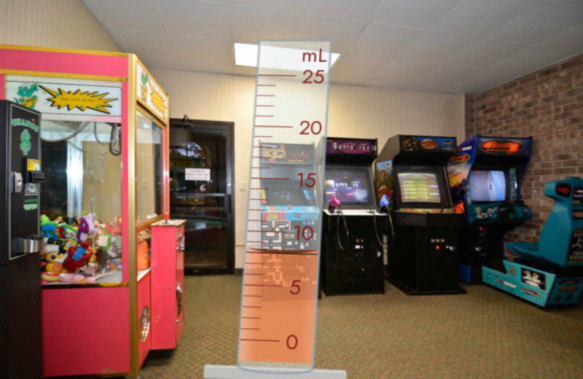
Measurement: 8 mL
